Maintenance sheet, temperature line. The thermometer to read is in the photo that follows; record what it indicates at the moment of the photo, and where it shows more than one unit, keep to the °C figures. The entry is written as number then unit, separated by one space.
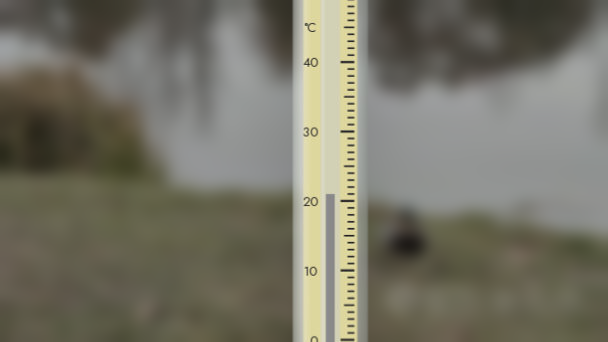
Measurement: 21 °C
